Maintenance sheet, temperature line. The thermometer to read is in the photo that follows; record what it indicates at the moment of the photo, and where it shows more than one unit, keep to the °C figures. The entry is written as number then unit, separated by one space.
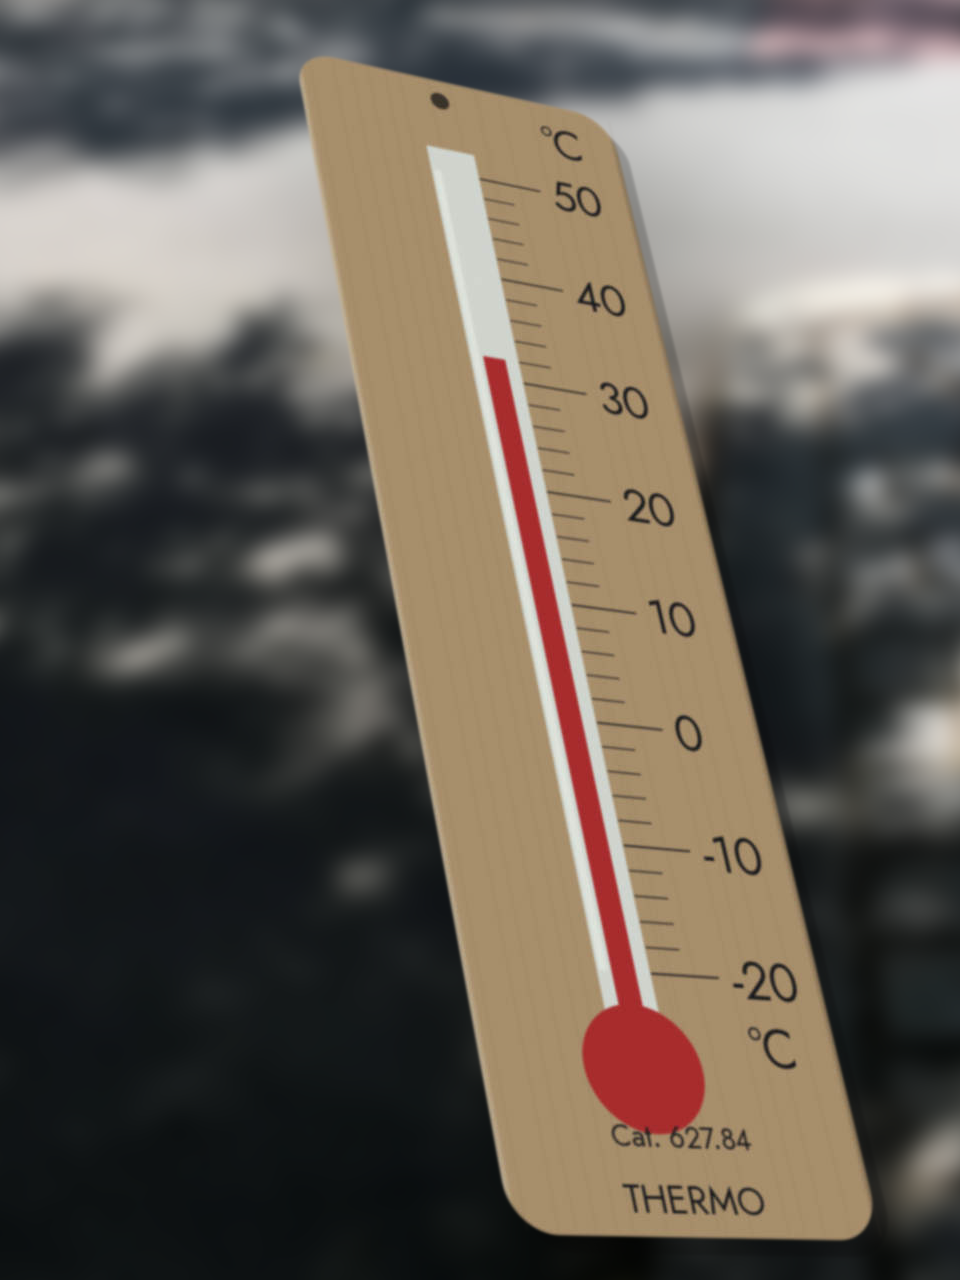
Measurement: 32 °C
